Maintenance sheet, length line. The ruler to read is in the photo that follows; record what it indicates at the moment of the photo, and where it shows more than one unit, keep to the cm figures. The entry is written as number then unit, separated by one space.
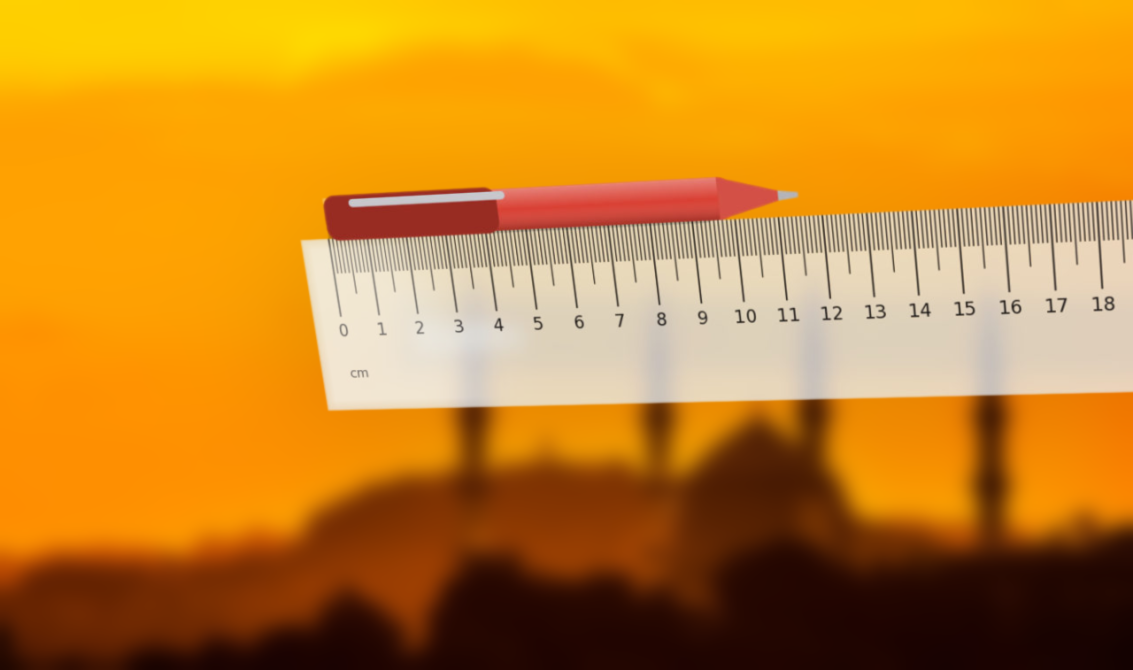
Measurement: 11.5 cm
